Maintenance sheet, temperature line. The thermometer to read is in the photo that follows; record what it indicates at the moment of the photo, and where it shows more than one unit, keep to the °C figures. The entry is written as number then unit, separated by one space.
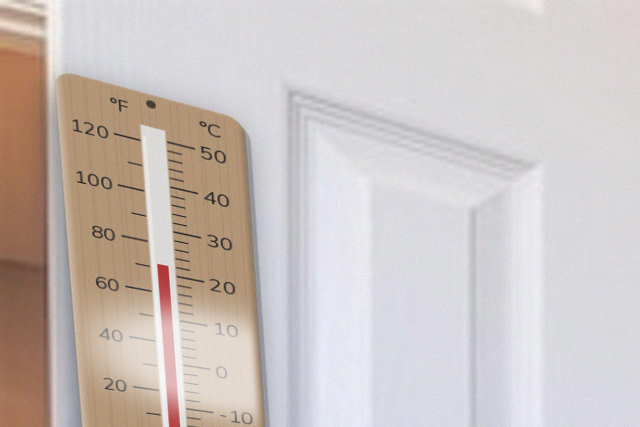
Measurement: 22 °C
